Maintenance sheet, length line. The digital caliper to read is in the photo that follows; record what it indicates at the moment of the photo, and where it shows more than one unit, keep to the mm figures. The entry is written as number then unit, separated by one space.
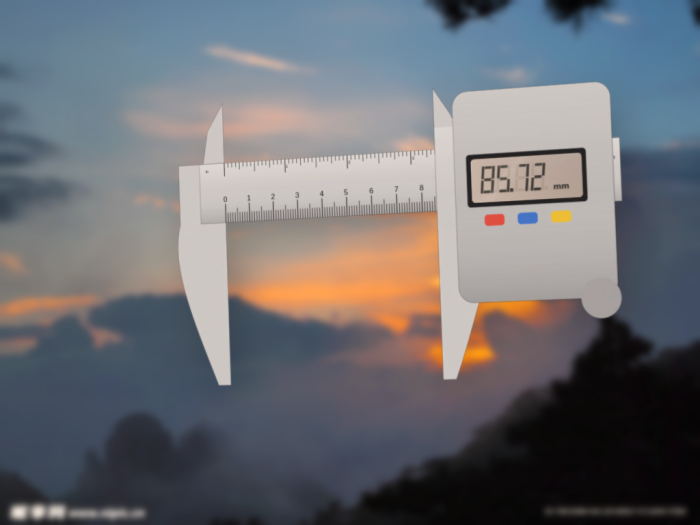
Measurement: 85.72 mm
